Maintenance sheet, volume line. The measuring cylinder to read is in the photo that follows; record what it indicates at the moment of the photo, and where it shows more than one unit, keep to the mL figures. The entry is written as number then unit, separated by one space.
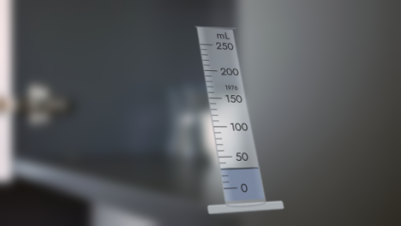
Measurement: 30 mL
